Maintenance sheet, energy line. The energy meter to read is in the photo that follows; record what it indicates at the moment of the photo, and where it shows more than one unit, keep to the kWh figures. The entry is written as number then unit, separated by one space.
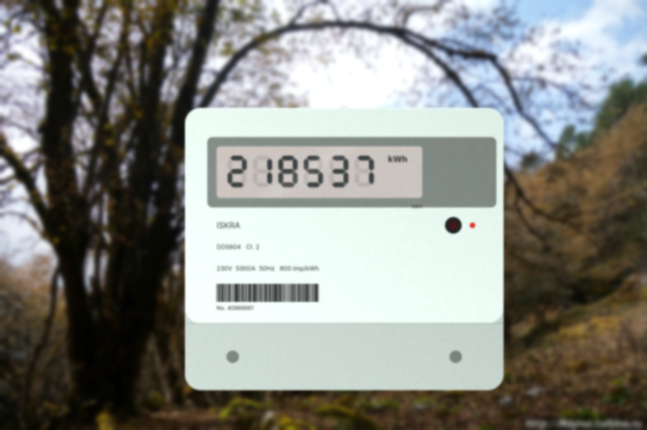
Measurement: 218537 kWh
